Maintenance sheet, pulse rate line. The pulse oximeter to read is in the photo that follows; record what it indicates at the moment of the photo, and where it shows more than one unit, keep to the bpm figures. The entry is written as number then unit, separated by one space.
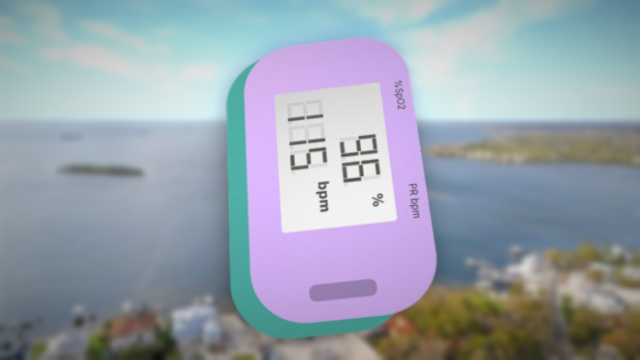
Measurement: 115 bpm
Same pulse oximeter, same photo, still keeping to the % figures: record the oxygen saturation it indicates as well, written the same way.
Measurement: 96 %
